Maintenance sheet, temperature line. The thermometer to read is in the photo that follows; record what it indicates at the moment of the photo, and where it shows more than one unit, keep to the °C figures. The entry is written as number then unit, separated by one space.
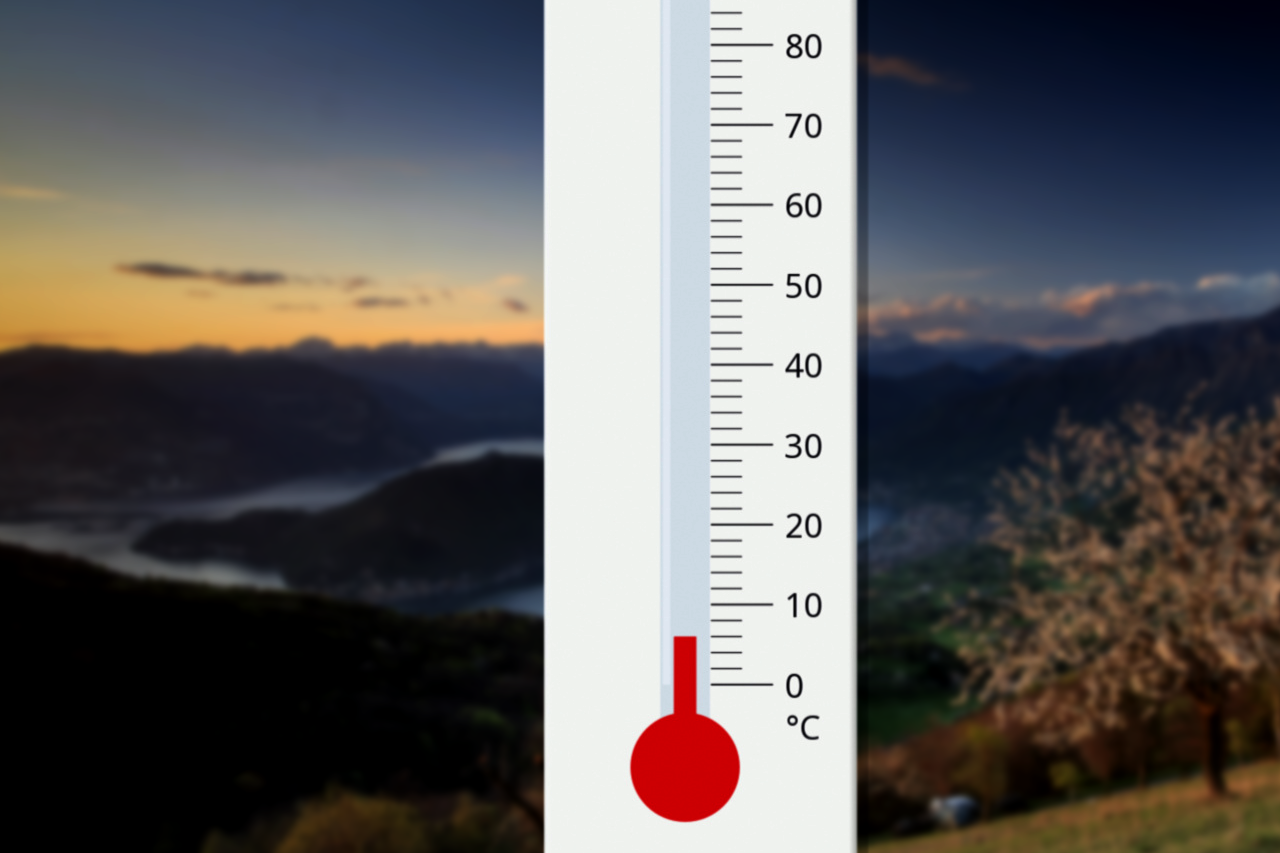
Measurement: 6 °C
